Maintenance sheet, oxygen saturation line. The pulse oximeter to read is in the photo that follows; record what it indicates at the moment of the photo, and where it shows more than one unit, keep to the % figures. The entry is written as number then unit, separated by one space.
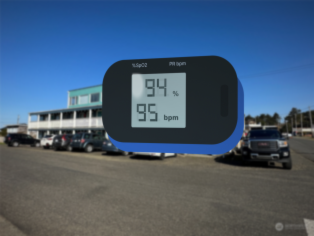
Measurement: 94 %
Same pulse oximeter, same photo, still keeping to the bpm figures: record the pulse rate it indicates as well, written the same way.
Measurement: 95 bpm
